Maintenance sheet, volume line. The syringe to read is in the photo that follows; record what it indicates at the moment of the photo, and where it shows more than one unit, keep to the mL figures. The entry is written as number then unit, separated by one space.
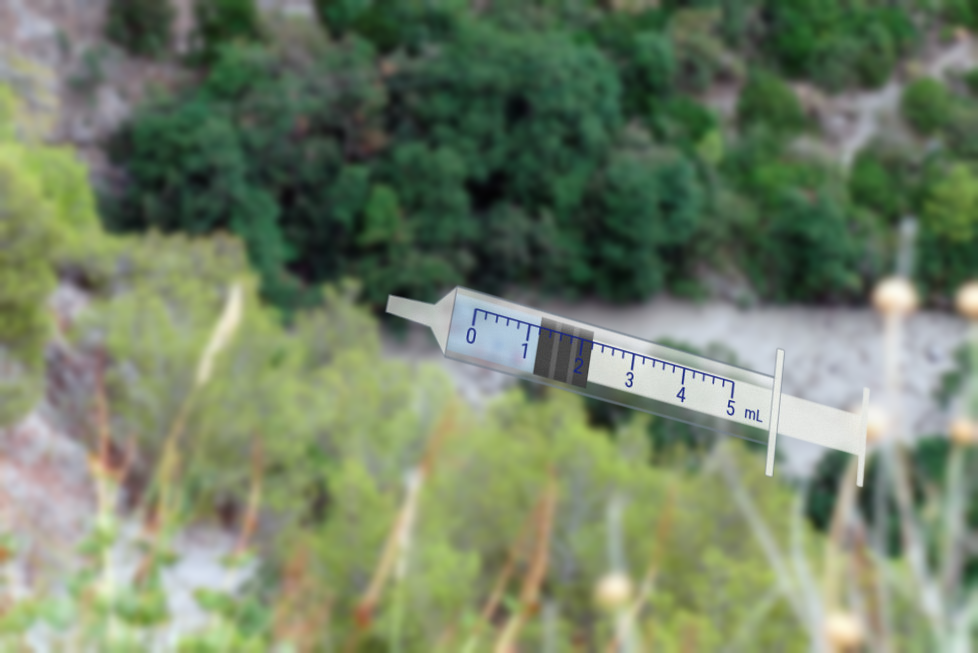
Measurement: 1.2 mL
